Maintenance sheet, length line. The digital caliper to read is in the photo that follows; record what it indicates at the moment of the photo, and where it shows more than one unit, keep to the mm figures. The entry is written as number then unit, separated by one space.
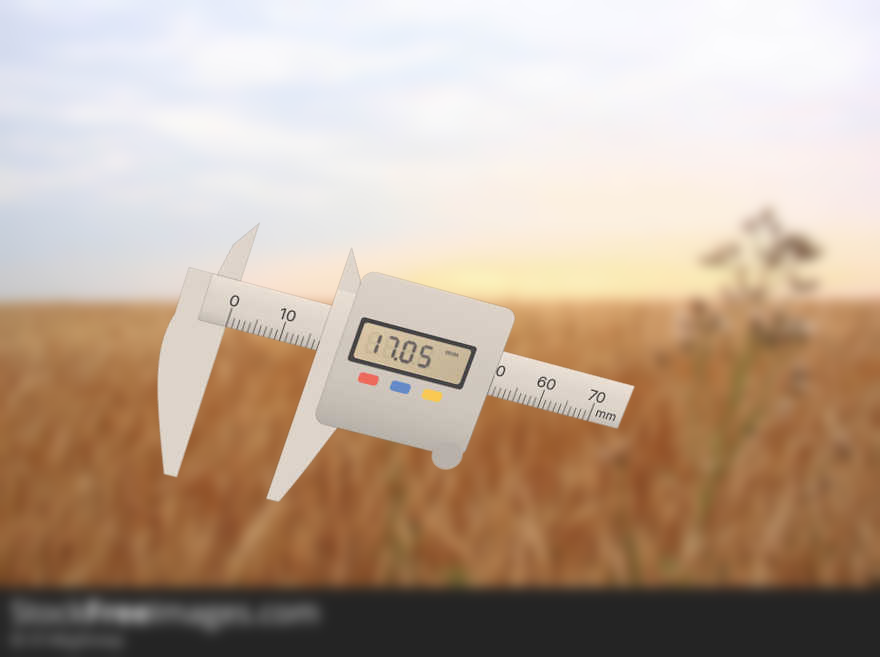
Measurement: 17.05 mm
